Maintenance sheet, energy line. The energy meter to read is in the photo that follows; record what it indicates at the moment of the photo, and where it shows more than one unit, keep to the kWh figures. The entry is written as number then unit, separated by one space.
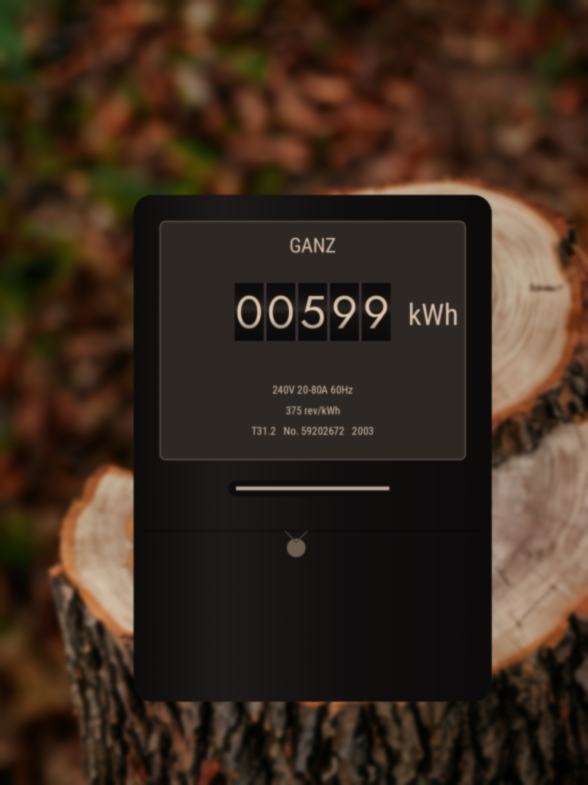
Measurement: 599 kWh
